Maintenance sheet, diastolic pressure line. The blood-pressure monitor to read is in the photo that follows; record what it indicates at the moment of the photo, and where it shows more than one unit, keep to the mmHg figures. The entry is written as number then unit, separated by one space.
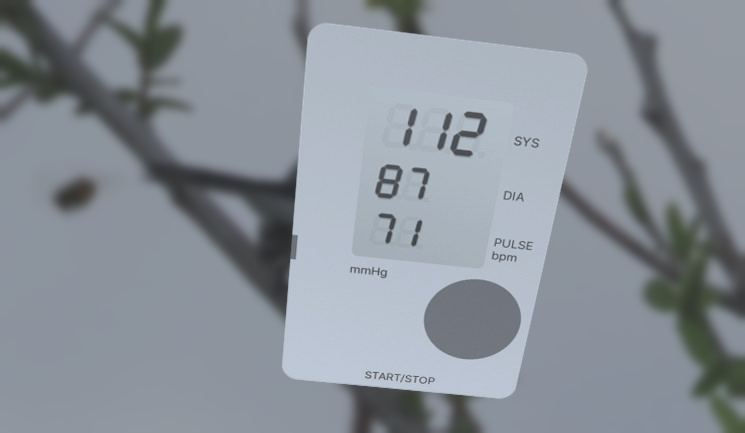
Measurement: 87 mmHg
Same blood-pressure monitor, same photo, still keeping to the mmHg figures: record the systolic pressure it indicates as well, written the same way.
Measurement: 112 mmHg
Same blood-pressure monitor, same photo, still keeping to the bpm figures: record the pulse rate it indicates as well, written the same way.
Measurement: 71 bpm
